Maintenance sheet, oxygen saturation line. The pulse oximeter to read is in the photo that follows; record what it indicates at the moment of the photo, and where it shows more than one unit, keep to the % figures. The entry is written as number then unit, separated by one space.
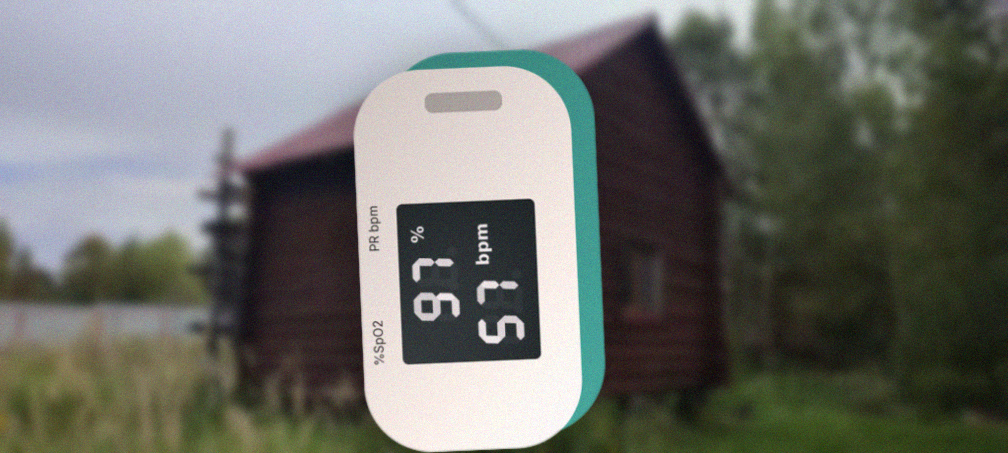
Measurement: 97 %
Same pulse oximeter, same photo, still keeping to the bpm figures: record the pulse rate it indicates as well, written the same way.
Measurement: 57 bpm
